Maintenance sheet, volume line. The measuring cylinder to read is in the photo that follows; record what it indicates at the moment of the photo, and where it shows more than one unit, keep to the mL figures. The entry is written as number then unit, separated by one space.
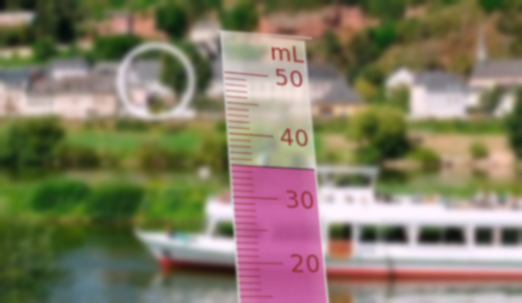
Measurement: 35 mL
